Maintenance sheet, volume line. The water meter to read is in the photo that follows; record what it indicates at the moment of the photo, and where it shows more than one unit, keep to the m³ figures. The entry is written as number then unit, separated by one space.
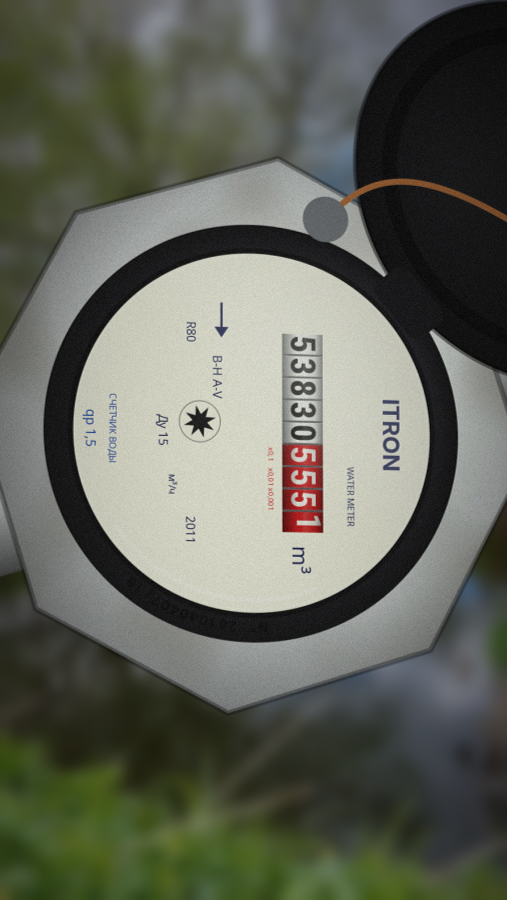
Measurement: 53830.5551 m³
